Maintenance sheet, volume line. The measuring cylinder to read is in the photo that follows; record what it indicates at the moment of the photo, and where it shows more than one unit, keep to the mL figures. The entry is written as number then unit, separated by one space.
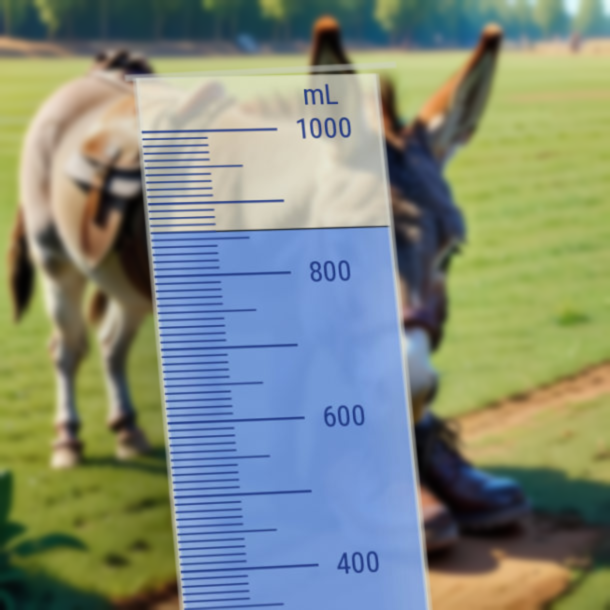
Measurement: 860 mL
